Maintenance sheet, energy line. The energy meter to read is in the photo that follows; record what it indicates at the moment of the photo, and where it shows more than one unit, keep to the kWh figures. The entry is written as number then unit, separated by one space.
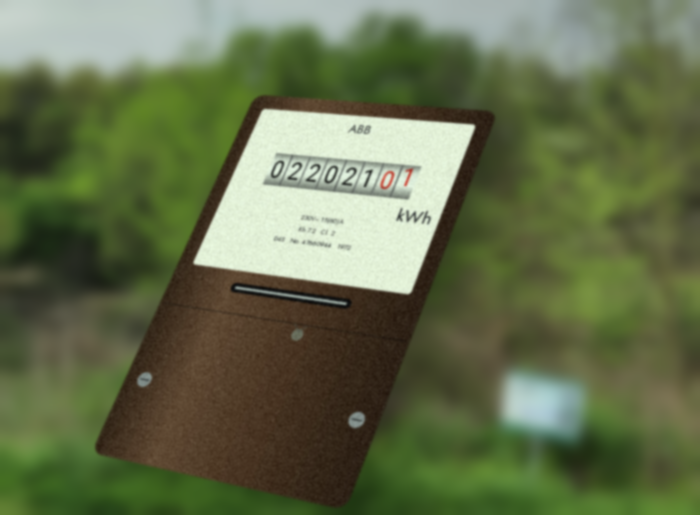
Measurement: 22021.01 kWh
